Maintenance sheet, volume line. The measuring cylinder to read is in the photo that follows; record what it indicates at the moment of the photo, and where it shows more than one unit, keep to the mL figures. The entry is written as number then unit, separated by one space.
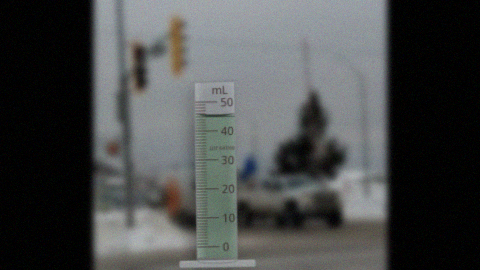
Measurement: 45 mL
